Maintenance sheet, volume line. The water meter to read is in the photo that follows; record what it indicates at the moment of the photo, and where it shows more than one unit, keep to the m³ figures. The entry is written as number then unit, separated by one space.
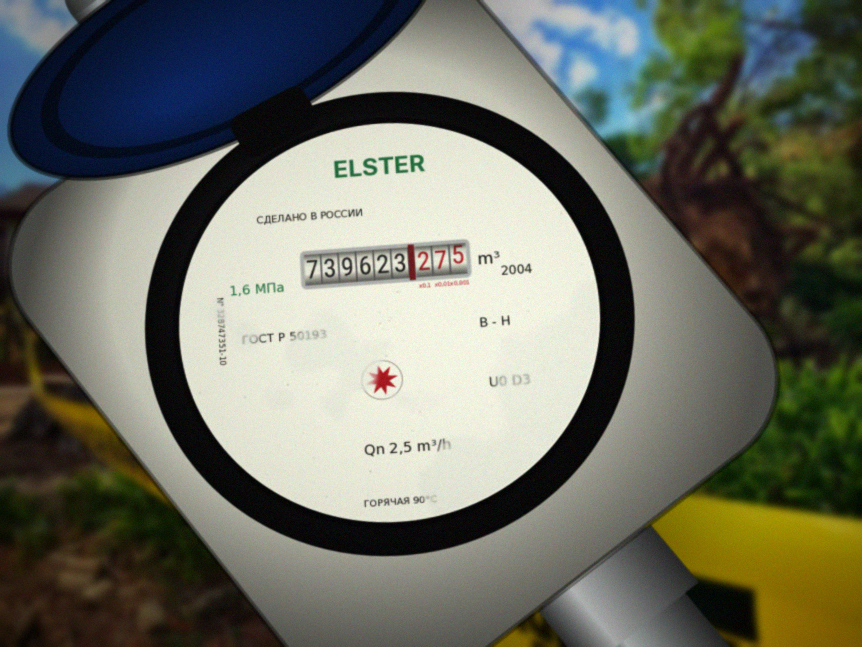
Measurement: 739623.275 m³
